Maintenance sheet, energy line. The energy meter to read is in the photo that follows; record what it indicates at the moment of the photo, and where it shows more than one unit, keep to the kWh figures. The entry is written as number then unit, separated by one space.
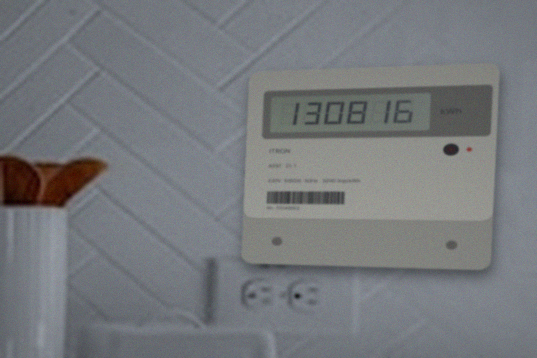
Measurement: 130816 kWh
